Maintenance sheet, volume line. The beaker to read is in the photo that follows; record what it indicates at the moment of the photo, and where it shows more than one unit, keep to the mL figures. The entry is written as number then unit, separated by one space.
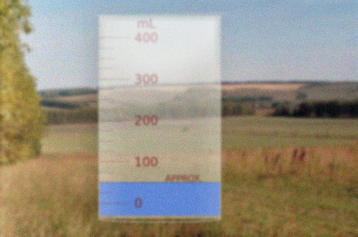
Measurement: 50 mL
